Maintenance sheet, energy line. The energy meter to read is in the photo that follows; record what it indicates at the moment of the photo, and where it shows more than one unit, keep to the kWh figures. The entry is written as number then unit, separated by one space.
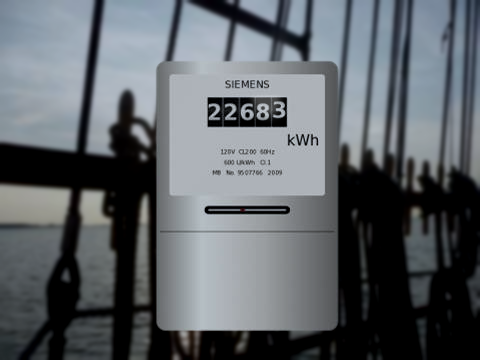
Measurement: 22683 kWh
